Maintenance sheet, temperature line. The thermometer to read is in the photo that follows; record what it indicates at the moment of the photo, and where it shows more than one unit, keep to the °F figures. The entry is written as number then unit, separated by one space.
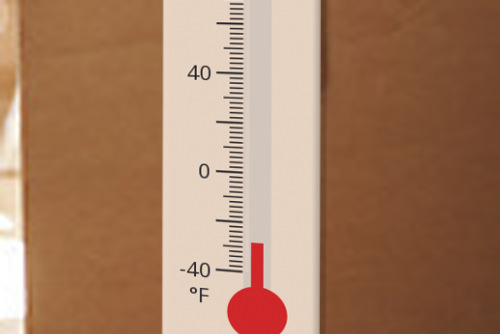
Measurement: -28 °F
